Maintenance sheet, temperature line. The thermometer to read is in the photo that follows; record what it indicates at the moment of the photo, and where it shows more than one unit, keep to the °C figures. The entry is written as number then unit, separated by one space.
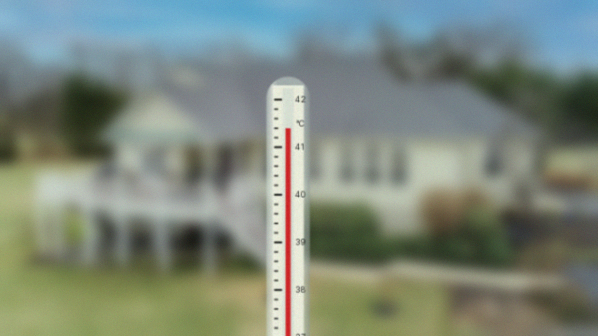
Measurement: 41.4 °C
